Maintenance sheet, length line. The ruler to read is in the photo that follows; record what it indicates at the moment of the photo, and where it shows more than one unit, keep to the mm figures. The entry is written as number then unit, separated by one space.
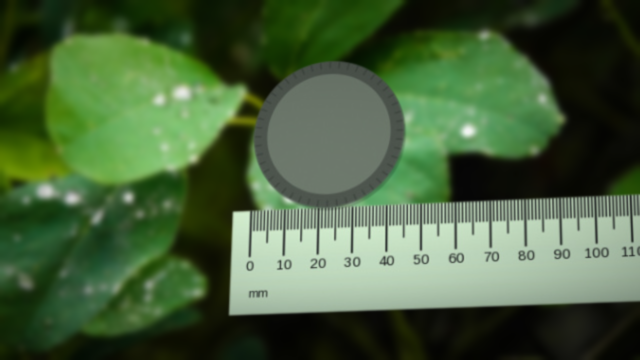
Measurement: 45 mm
